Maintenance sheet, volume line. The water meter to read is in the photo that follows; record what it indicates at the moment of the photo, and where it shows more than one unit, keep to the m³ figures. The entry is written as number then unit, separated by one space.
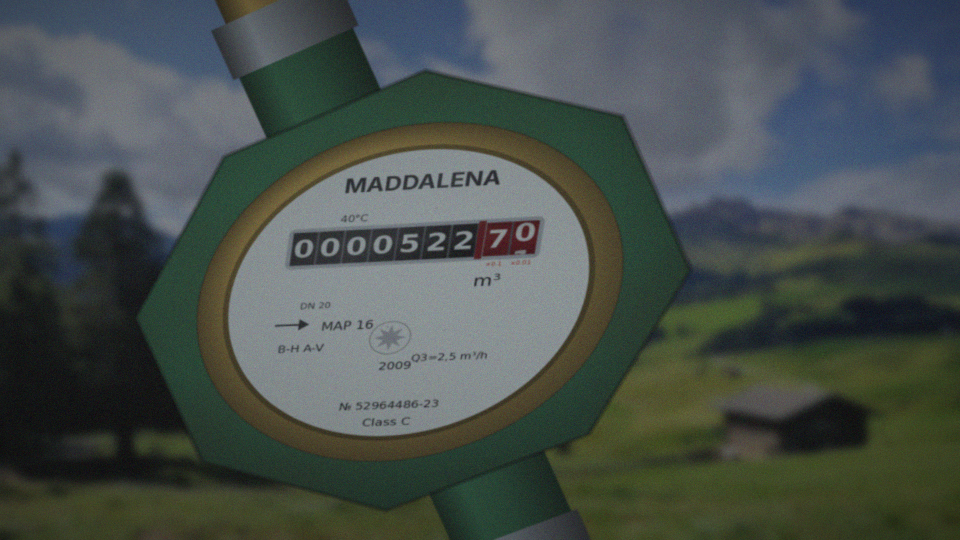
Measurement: 522.70 m³
